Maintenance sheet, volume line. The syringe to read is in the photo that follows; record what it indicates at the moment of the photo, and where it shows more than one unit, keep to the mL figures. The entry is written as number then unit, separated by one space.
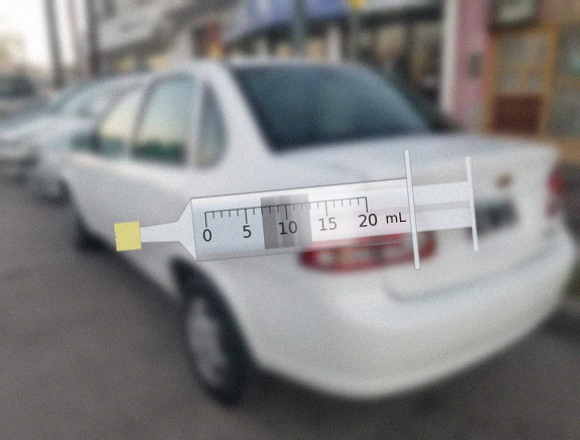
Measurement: 7 mL
